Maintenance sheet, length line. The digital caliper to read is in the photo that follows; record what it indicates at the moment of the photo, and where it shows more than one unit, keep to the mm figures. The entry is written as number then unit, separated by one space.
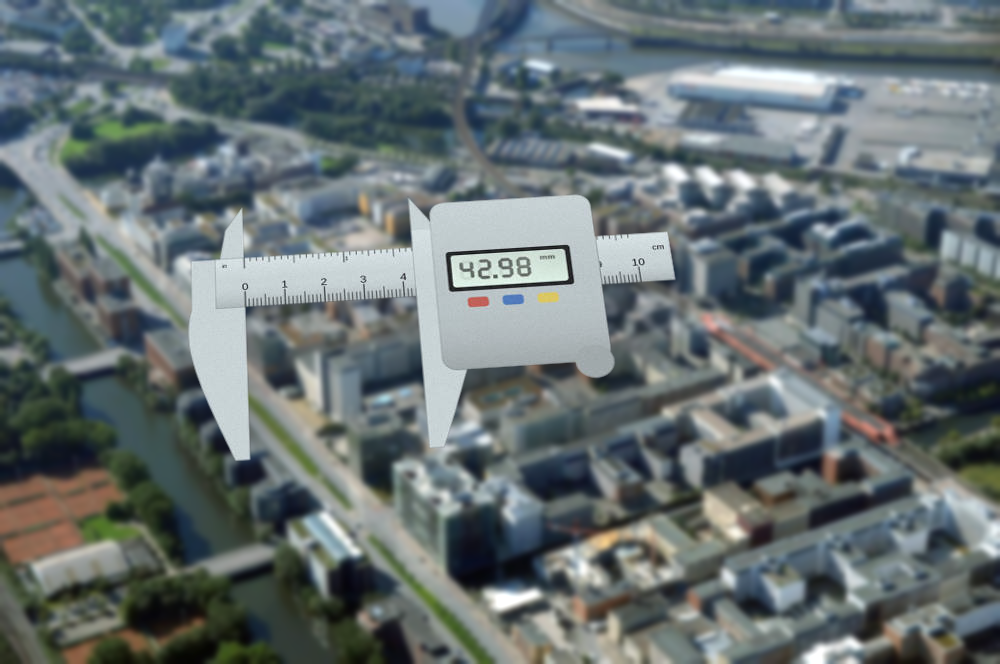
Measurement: 42.98 mm
